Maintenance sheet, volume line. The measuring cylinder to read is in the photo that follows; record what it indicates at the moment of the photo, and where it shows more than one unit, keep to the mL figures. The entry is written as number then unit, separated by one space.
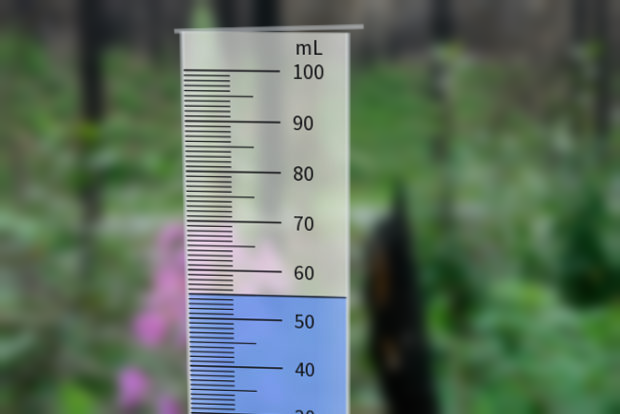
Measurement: 55 mL
